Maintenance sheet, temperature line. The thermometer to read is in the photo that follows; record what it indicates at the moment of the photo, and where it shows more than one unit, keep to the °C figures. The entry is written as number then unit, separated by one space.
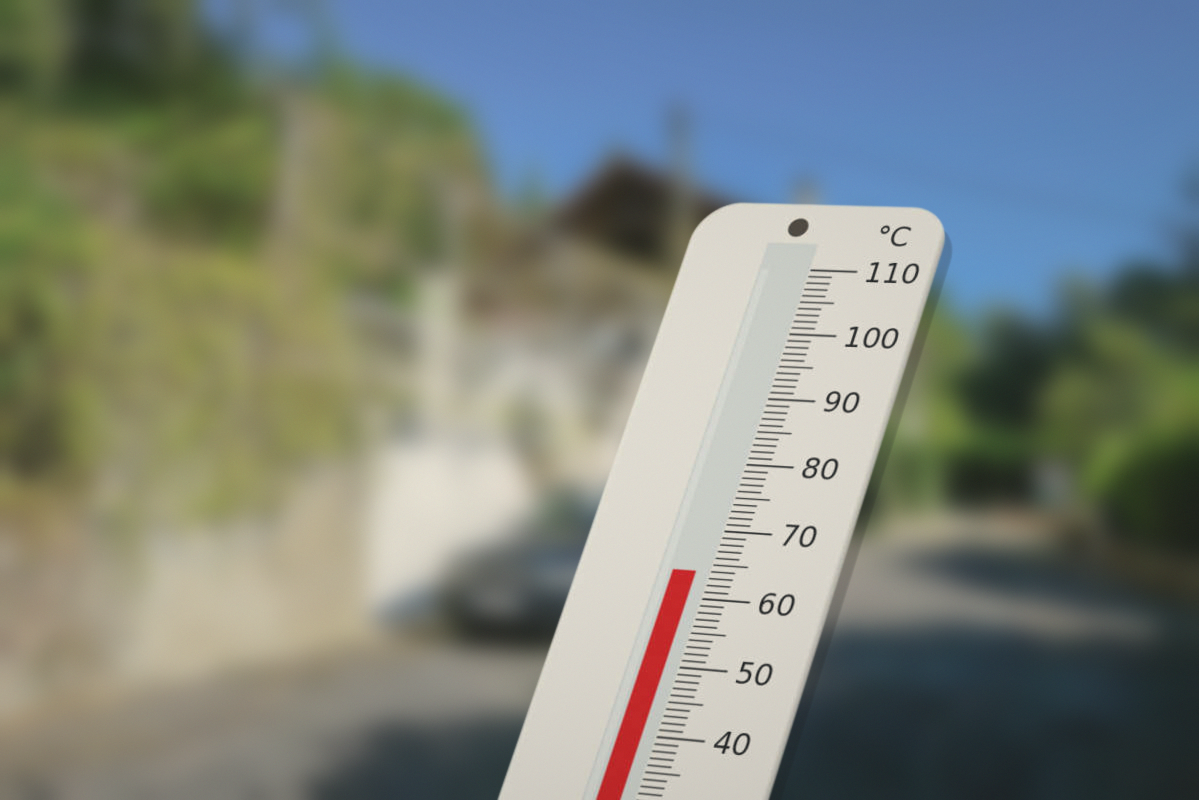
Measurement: 64 °C
